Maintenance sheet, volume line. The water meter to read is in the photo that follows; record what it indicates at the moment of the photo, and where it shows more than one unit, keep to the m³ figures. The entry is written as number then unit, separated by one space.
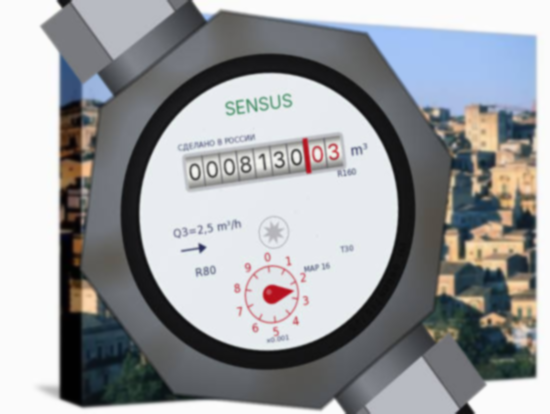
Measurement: 8130.032 m³
